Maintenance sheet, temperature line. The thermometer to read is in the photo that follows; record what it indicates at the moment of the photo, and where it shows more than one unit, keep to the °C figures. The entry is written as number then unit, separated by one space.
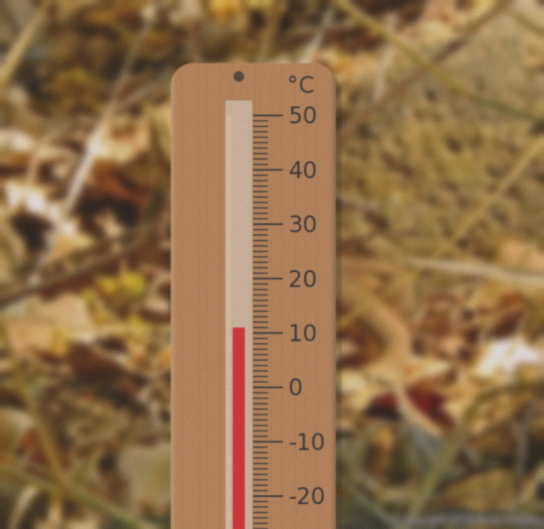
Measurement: 11 °C
